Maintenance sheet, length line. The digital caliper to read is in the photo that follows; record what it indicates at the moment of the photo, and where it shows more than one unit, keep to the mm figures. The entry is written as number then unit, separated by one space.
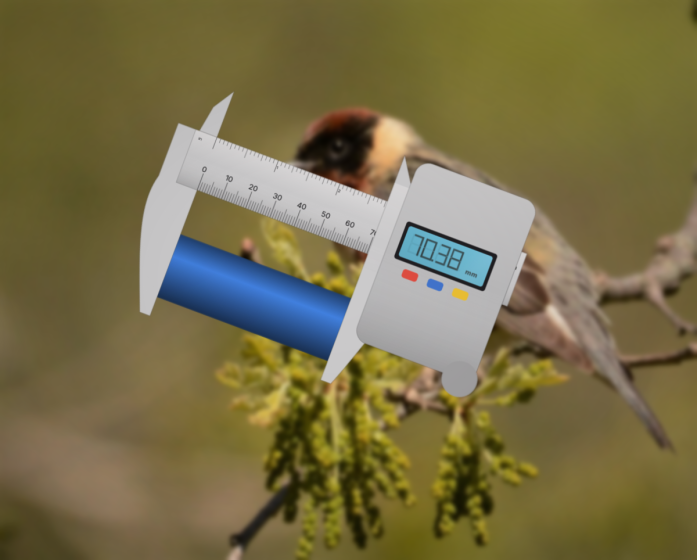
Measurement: 70.38 mm
